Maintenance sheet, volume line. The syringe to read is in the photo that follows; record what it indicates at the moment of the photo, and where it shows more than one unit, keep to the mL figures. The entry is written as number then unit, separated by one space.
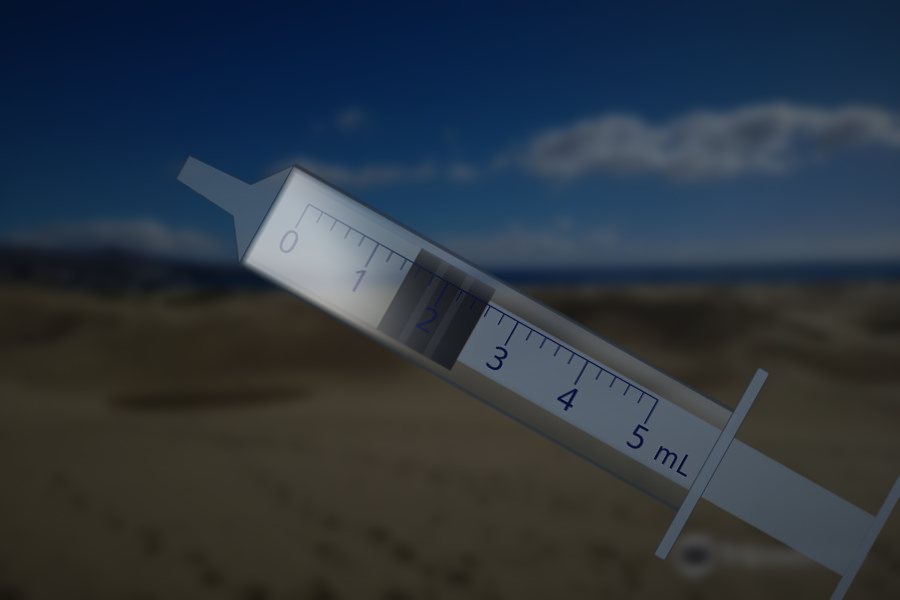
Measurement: 1.5 mL
